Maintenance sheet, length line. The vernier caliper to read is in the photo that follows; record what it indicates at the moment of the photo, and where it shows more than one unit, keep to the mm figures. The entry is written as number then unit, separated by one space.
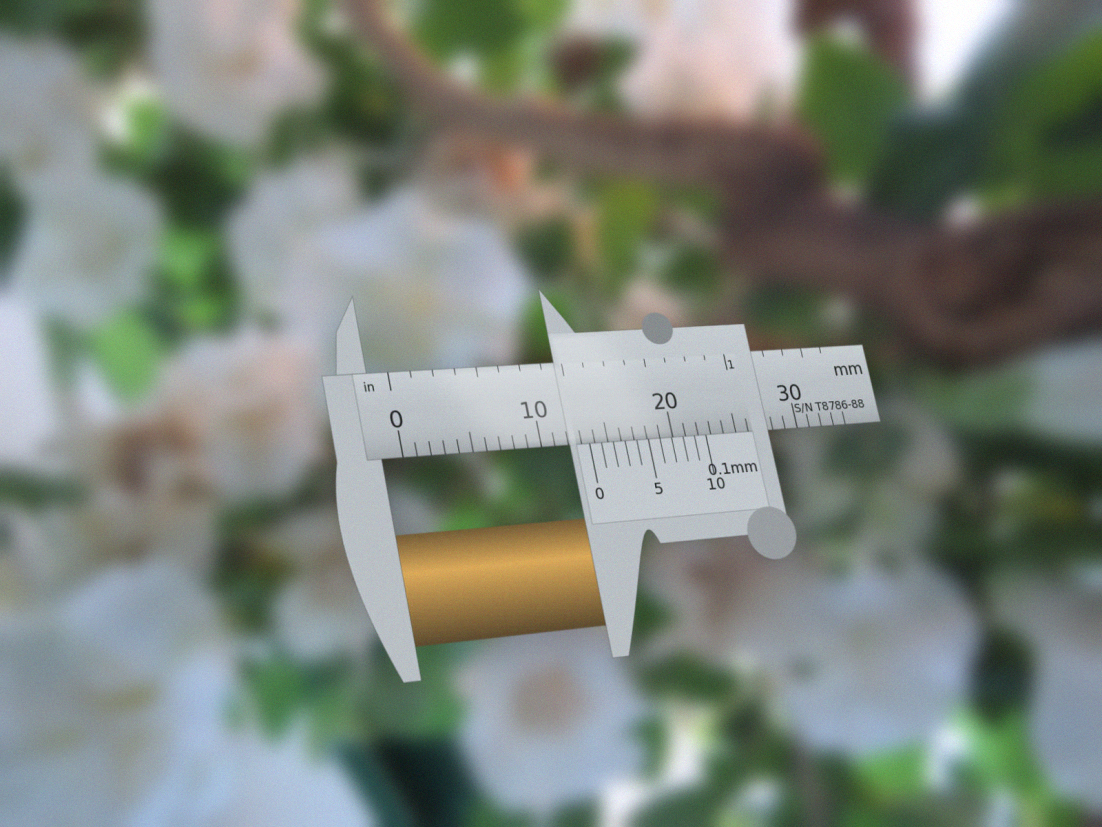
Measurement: 13.6 mm
